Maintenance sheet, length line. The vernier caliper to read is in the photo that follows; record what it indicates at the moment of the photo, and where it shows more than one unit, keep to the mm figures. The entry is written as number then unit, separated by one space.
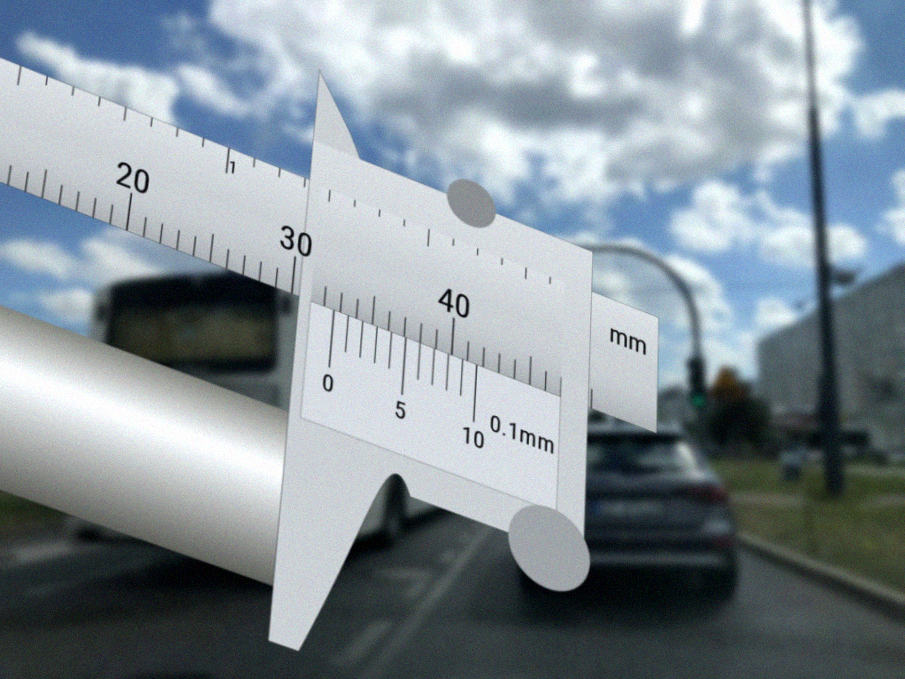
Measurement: 32.6 mm
